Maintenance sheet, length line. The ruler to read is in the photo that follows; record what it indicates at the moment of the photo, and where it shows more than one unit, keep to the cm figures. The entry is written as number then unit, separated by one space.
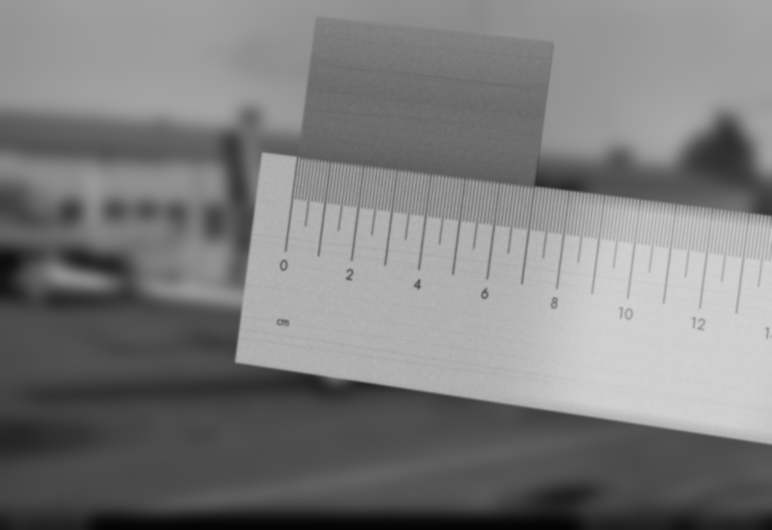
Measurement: 7 cm
